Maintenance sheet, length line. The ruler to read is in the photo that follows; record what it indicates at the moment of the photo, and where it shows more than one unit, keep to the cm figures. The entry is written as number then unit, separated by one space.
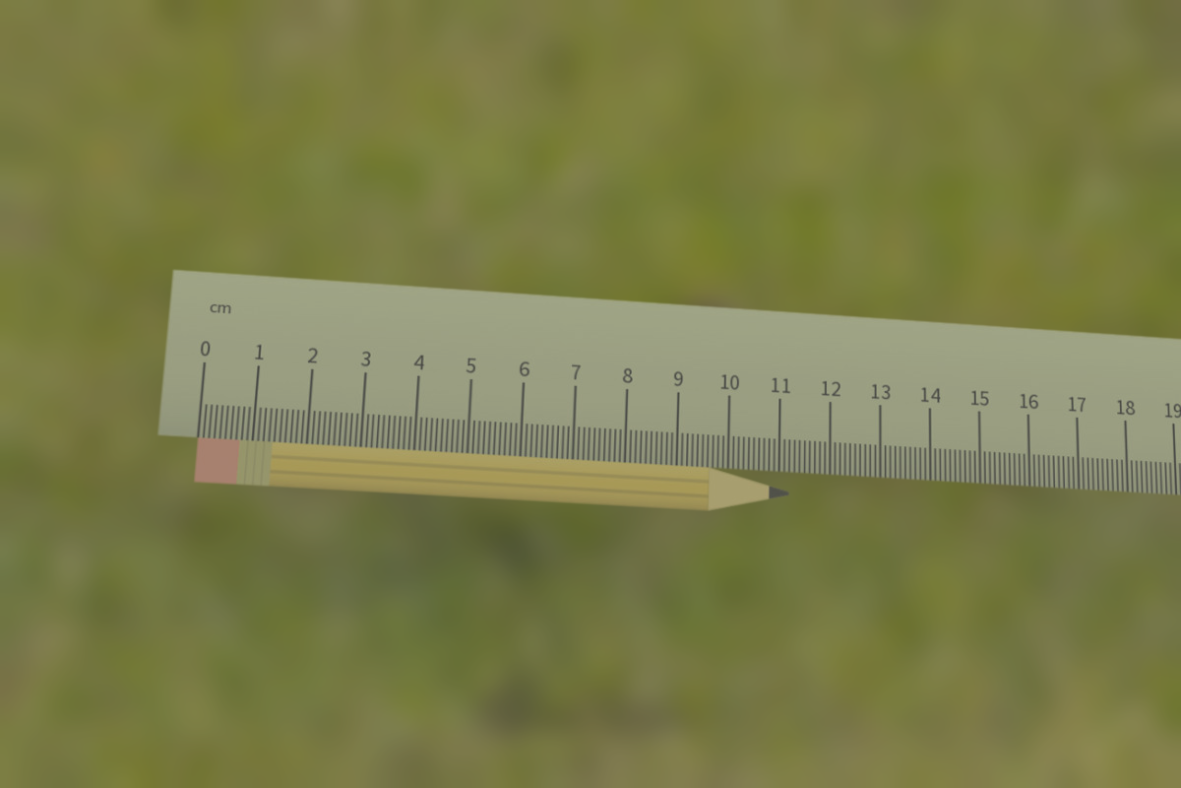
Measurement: 11.2 cm
